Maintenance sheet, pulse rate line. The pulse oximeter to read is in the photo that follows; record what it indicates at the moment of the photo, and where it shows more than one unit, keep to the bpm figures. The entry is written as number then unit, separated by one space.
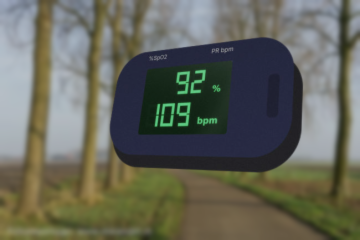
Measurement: 109 bpm
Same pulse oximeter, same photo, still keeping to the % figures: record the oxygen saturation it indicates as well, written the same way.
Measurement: 92 %
